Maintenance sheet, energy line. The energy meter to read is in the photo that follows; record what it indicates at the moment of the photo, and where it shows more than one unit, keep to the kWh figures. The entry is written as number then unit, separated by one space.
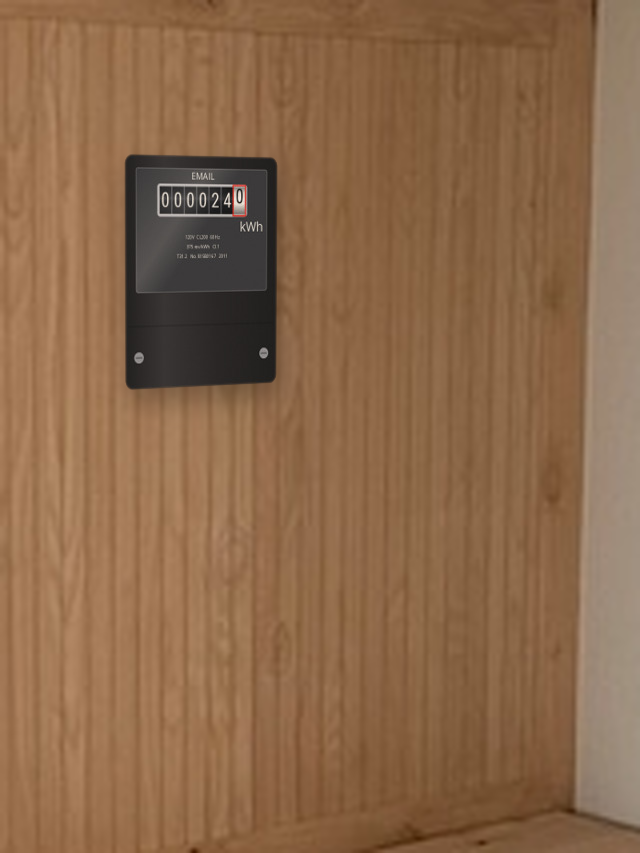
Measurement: 24.0 kWh
